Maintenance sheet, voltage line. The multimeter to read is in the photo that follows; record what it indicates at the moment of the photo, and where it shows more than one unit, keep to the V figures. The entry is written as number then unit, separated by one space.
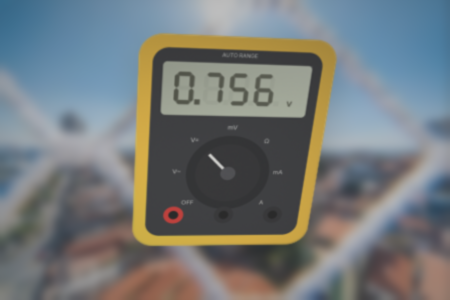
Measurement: 0.756 V
